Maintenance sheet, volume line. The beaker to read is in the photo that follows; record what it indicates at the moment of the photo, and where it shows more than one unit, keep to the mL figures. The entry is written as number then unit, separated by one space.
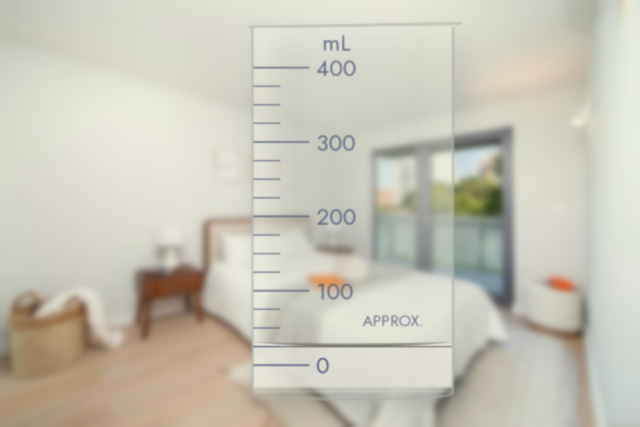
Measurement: 25 mL
